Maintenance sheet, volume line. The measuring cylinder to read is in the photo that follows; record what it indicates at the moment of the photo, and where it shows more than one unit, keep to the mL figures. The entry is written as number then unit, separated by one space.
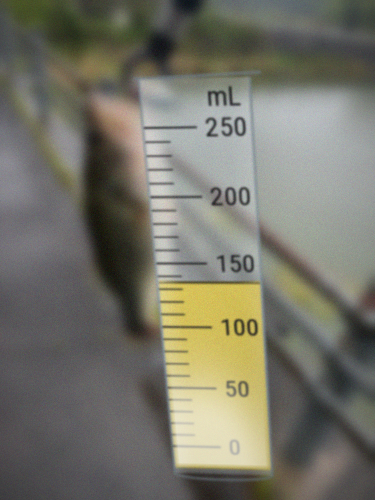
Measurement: 135 mL
